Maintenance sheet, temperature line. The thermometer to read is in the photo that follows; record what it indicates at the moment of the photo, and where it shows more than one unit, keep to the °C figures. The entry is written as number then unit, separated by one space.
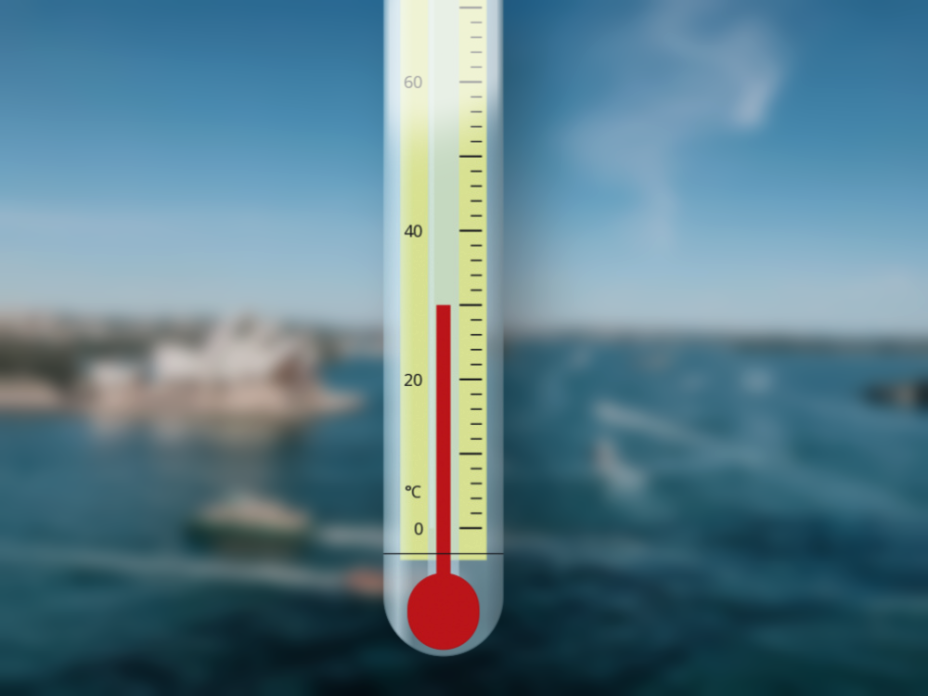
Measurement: 30 °C
